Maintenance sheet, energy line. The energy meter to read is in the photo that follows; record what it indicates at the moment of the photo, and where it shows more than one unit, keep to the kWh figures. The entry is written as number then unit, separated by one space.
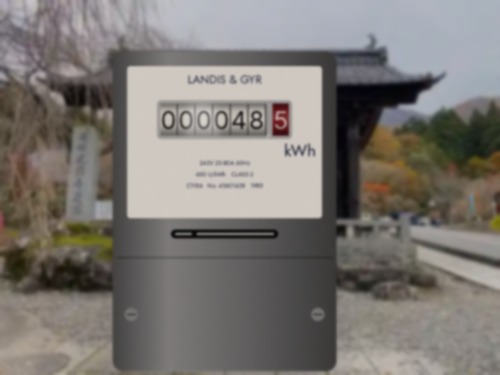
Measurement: 48.5 kWh
